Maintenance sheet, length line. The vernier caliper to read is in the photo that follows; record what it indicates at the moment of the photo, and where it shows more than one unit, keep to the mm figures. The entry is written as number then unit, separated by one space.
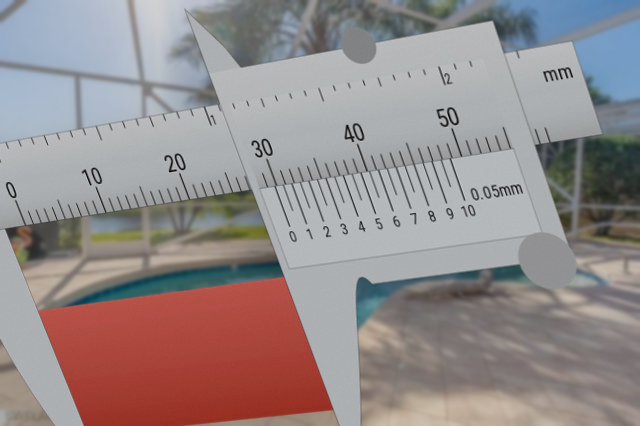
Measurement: 29.8 mm
